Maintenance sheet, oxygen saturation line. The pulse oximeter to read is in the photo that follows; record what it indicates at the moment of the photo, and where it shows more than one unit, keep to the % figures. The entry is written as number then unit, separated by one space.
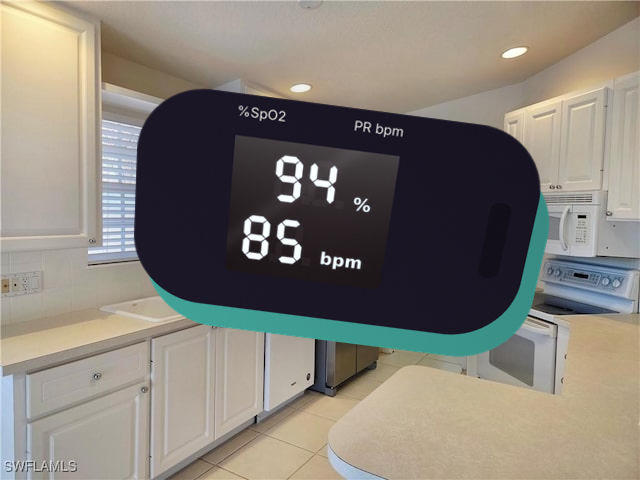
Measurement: 94 %
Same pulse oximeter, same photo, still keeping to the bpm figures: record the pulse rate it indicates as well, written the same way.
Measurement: 85 bpm
